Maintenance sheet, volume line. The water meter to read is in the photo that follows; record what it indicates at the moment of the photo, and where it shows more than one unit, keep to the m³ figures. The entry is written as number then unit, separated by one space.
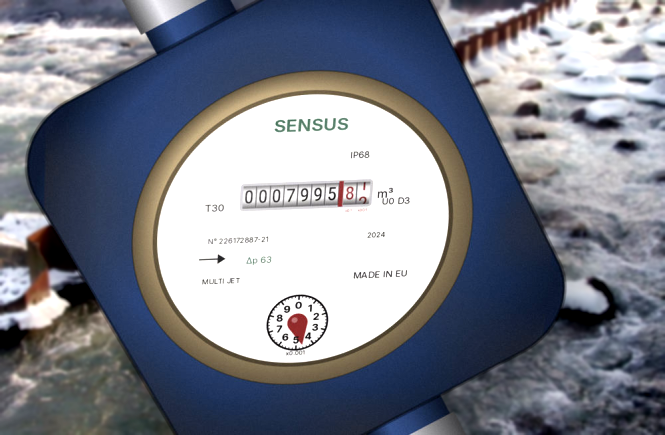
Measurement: 7995.814 m³
